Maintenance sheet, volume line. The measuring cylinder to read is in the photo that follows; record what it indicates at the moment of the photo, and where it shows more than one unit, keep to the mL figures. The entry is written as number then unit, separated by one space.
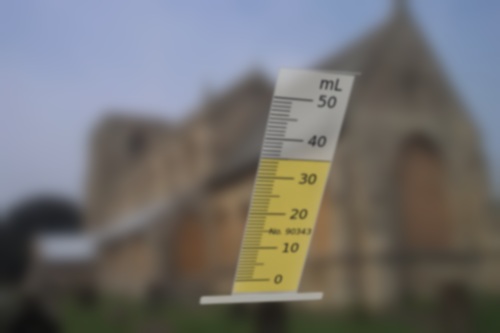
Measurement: 35 mL
